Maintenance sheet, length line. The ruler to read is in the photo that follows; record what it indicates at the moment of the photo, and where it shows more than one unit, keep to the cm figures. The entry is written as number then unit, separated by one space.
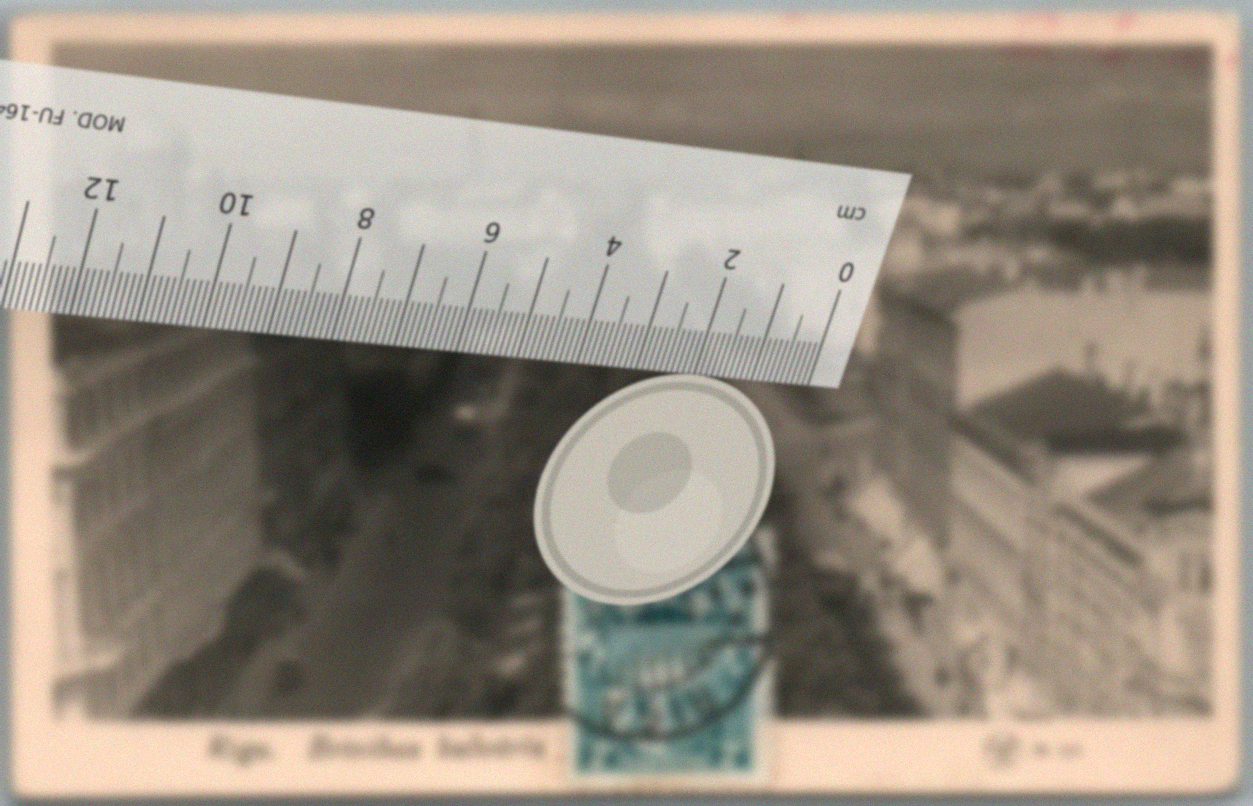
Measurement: 4 cm
